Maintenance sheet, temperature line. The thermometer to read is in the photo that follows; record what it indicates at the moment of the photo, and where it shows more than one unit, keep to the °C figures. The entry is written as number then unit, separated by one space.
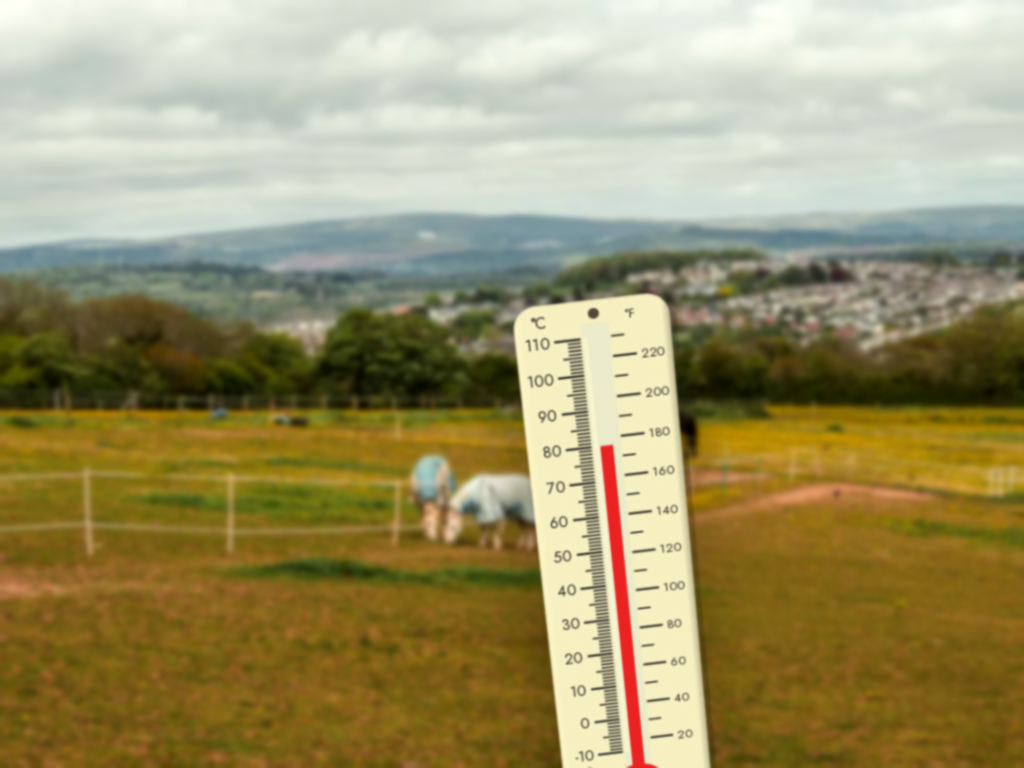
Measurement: 80 °C
